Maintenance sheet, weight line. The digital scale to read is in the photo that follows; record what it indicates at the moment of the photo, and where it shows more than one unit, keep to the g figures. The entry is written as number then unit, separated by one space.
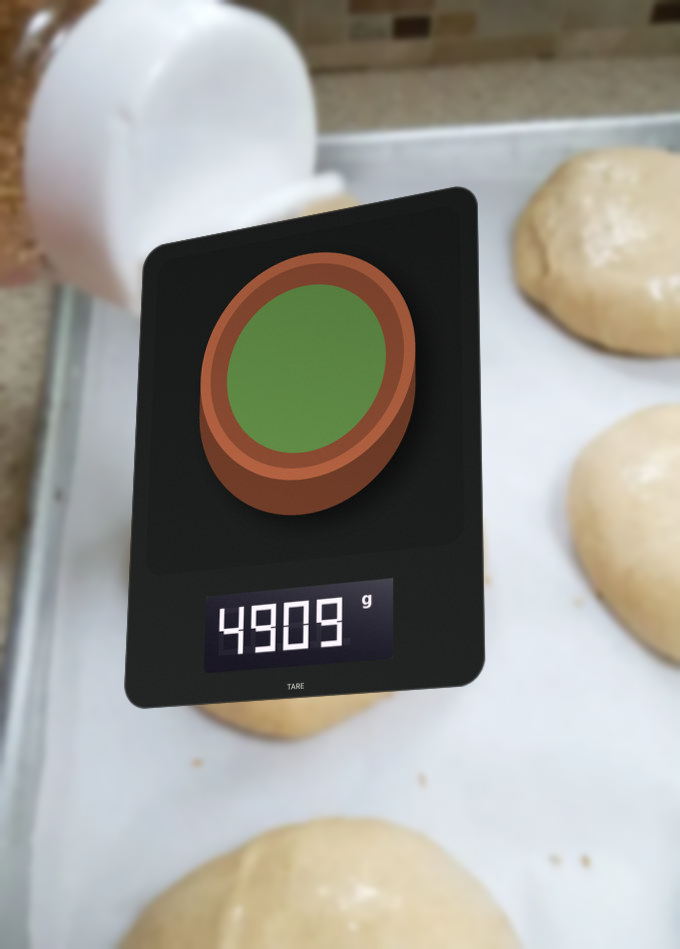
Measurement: 4909 g
